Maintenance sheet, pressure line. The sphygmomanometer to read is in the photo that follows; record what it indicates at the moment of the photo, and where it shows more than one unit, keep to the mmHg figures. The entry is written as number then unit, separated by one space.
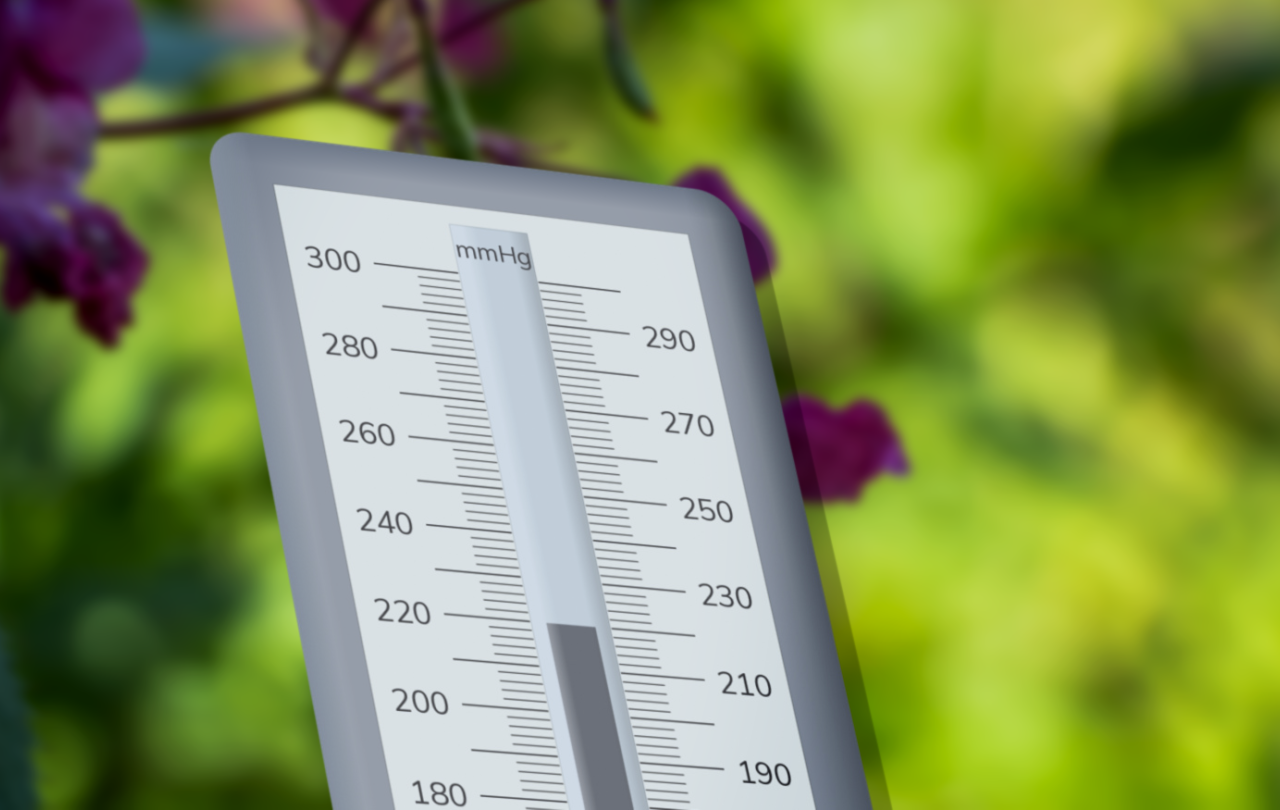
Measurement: 220 mmHg
